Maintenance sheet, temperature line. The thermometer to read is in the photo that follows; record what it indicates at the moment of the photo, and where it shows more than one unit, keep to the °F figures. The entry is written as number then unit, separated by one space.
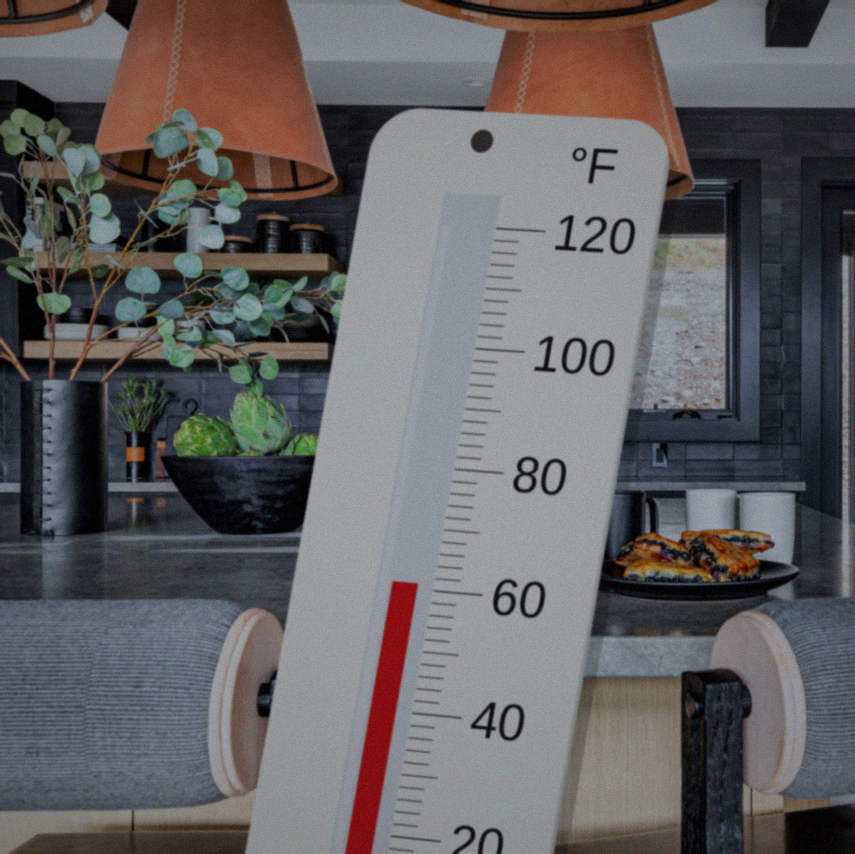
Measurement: 61 °F
